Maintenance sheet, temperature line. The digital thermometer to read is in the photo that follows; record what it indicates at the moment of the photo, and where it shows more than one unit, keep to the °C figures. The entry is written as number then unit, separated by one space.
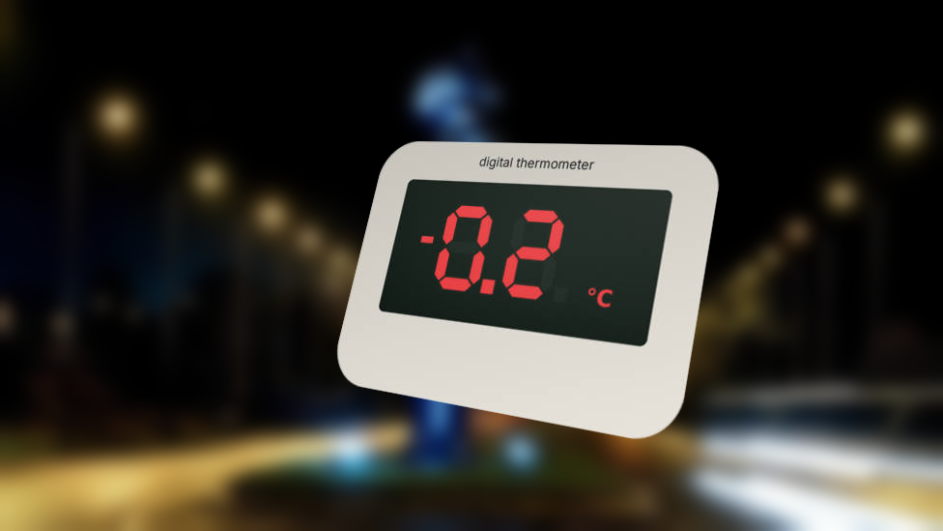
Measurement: -0.2 °C
